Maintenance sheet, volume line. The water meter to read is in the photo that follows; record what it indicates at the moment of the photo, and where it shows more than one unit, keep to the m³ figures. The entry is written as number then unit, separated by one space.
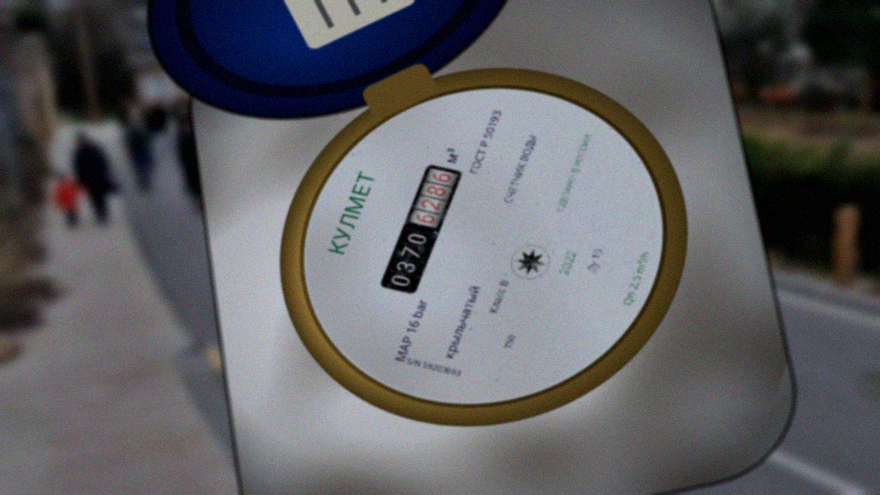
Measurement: 370.6286 m³
